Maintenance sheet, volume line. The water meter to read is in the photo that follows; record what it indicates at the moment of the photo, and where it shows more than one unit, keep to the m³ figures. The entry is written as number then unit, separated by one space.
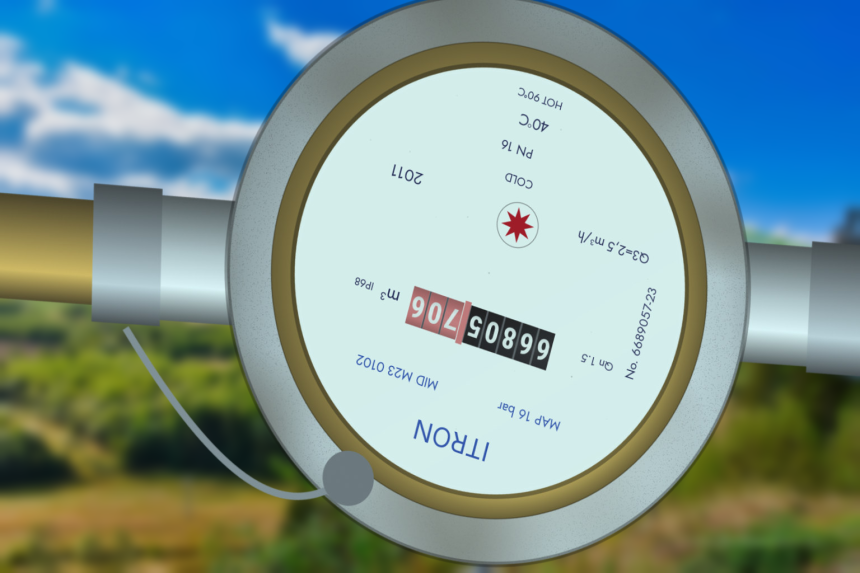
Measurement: 66805.706 m³
